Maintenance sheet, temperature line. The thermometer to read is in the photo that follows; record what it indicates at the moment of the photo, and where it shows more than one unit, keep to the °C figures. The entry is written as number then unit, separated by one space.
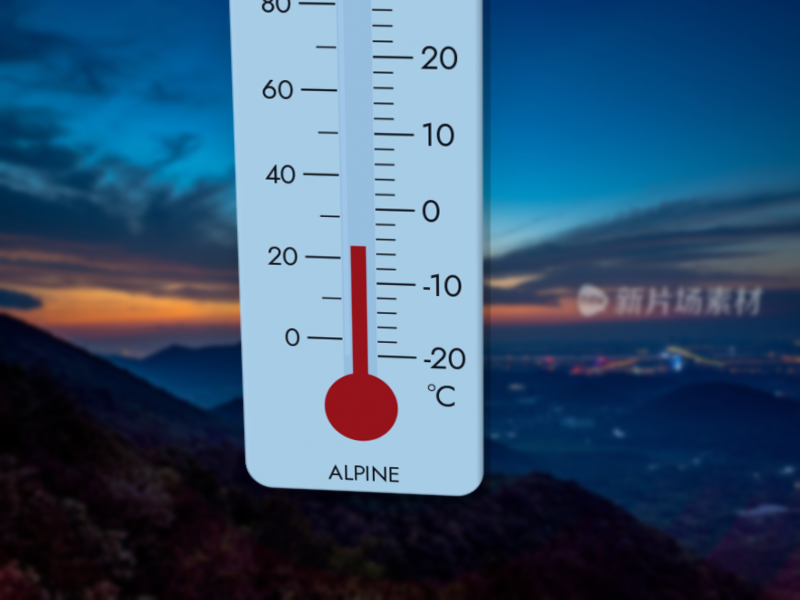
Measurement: -5 °C
